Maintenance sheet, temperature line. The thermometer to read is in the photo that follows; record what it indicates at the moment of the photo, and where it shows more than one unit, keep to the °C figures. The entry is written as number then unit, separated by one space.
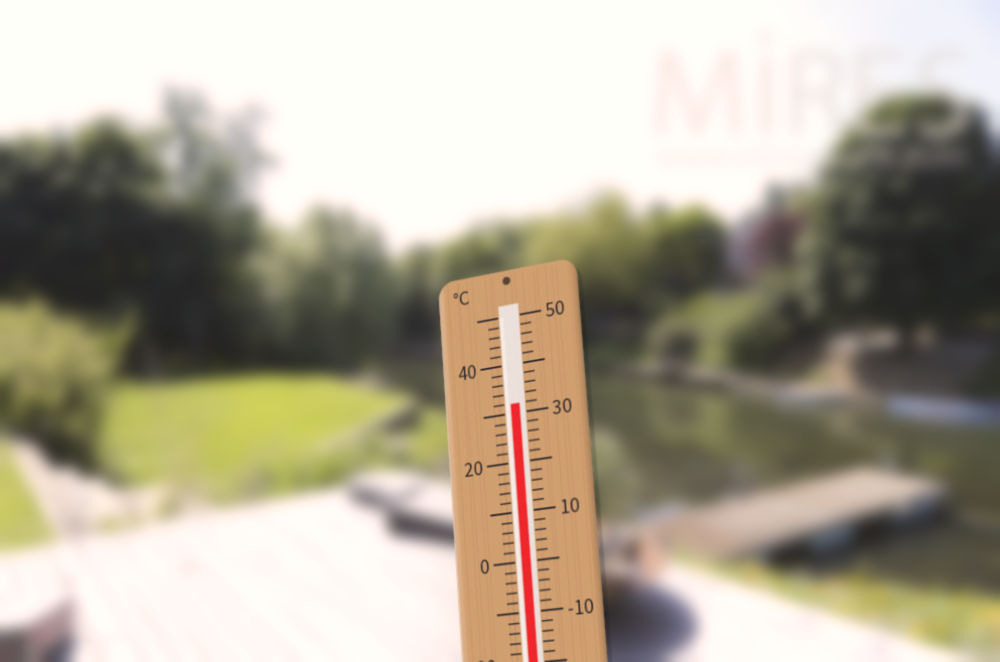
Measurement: 32 °C
